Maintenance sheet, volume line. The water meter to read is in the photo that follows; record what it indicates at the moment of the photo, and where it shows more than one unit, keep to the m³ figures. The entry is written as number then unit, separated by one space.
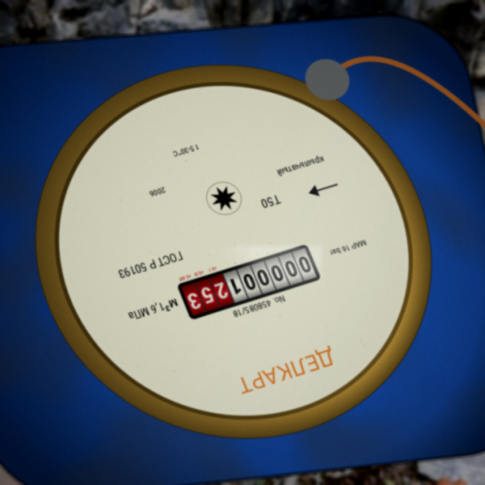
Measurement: 1.253 m³
